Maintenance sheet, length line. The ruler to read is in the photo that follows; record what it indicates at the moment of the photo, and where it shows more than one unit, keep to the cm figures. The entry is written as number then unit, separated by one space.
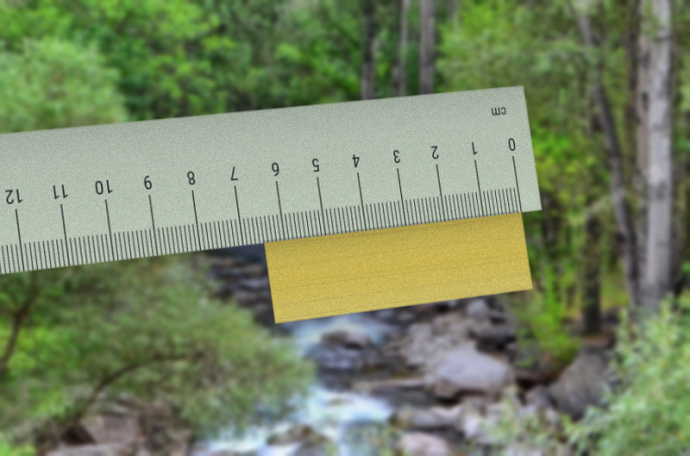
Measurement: 6.5 cm
